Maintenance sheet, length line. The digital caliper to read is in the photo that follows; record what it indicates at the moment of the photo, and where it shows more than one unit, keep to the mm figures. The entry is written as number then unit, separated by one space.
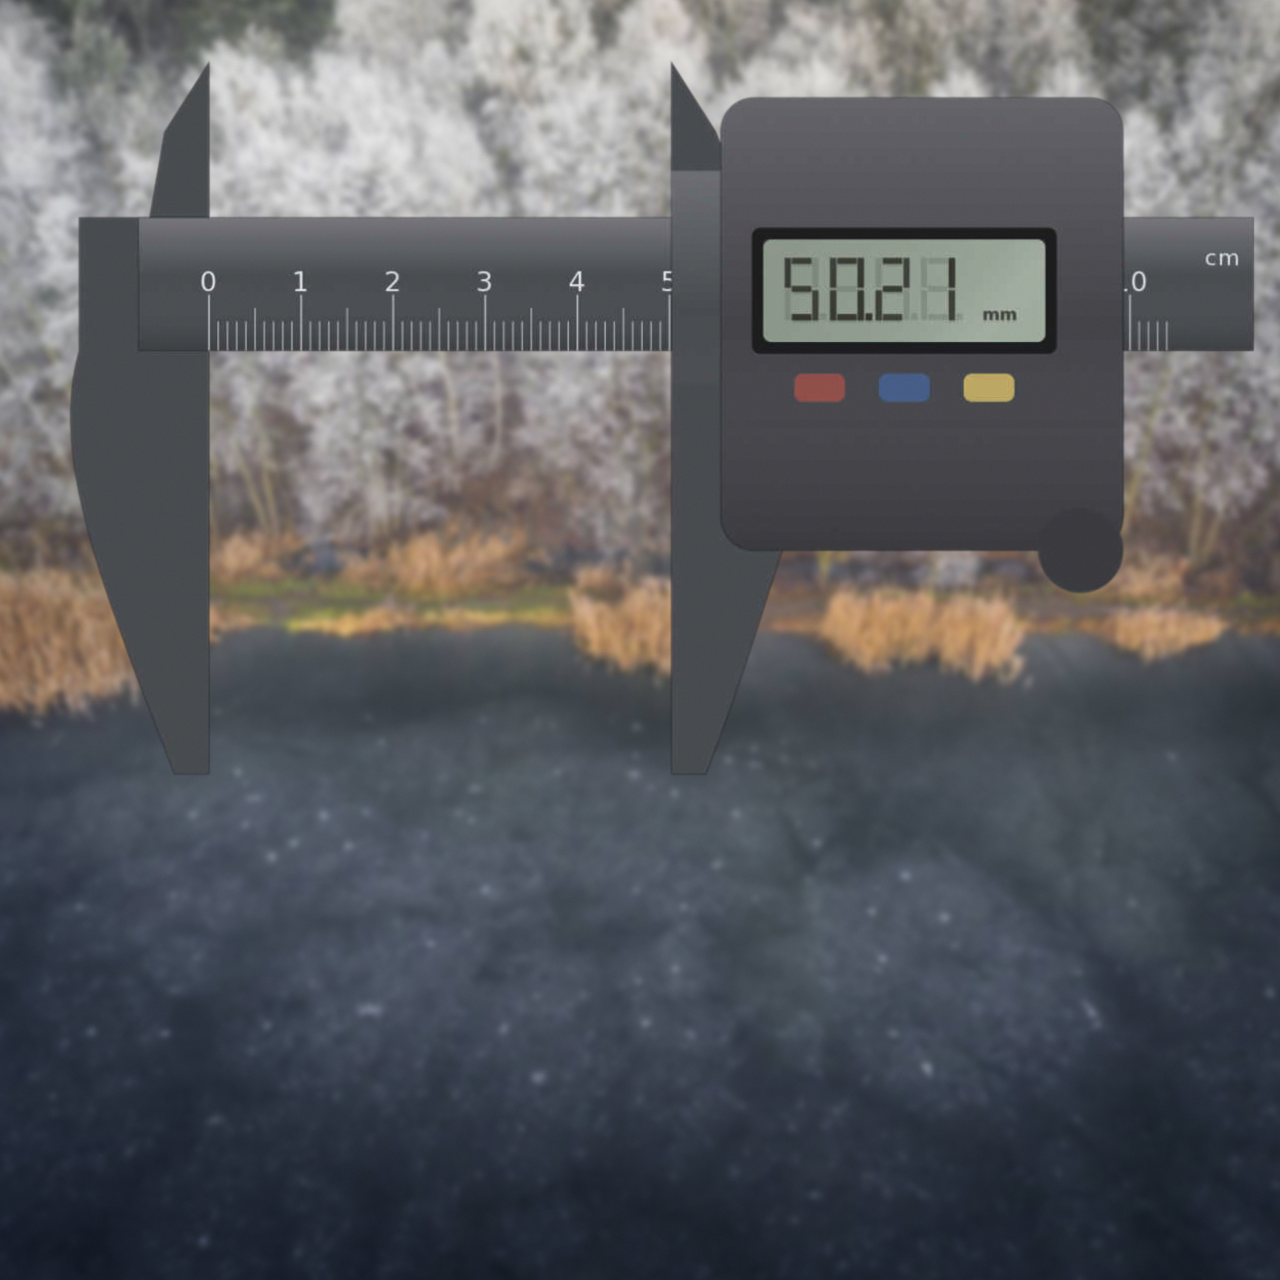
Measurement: 50.21 mm
